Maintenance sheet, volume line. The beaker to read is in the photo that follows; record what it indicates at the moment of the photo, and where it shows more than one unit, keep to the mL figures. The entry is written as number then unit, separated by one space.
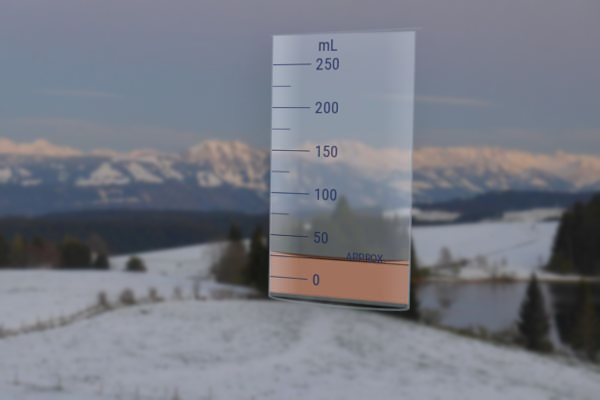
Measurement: 25 mL
